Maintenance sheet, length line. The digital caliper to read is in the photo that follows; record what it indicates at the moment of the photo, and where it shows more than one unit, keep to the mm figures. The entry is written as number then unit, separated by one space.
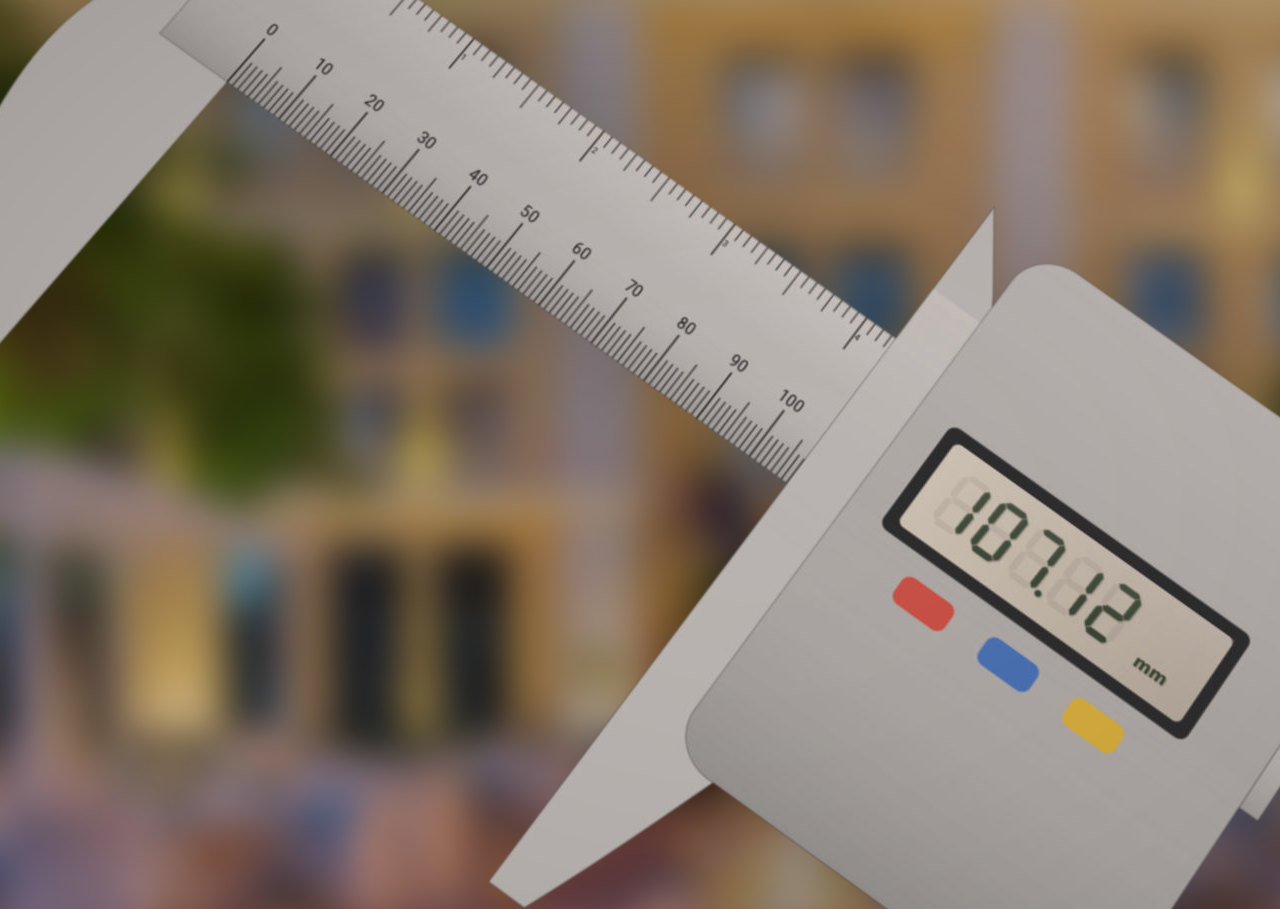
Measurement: 107.12 mm
